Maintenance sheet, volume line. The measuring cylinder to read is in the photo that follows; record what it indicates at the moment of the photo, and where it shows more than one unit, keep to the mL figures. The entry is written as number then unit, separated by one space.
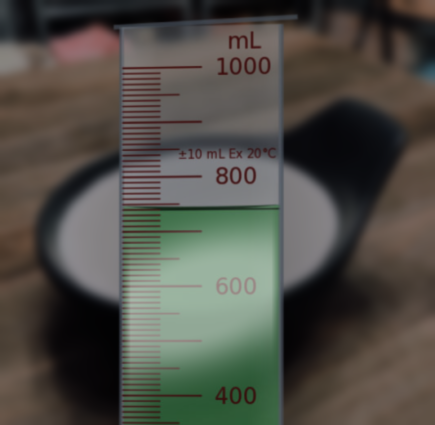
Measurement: 740 mL
